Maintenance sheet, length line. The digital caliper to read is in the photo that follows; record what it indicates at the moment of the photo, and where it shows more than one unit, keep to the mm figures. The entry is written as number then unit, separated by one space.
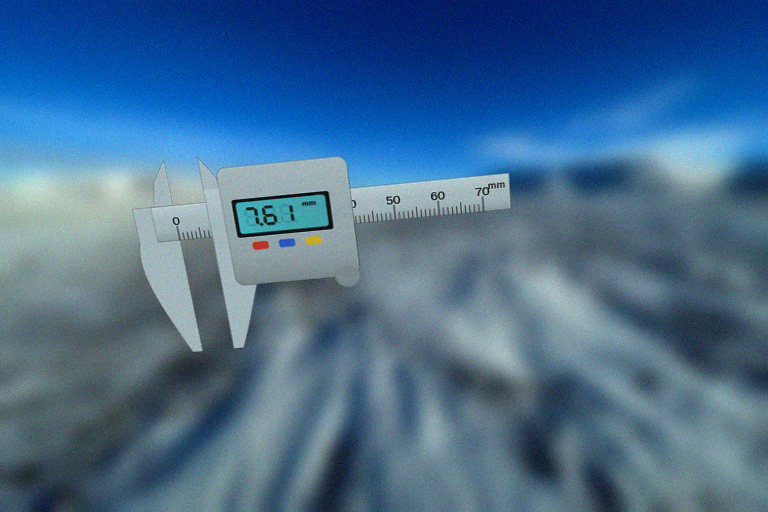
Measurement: 7.61 mm
